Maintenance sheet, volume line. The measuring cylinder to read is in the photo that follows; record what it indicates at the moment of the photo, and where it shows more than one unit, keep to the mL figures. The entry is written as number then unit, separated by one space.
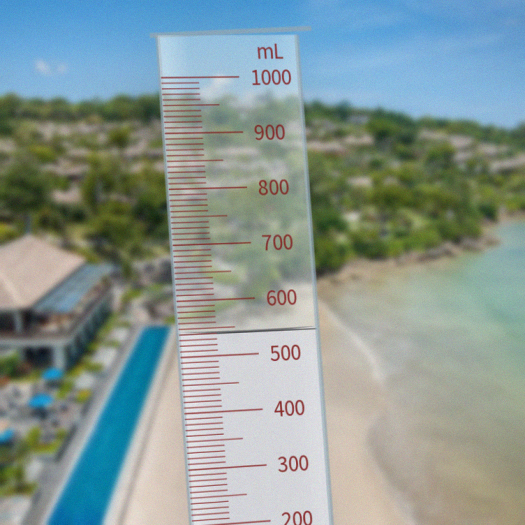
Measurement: 540 mL
